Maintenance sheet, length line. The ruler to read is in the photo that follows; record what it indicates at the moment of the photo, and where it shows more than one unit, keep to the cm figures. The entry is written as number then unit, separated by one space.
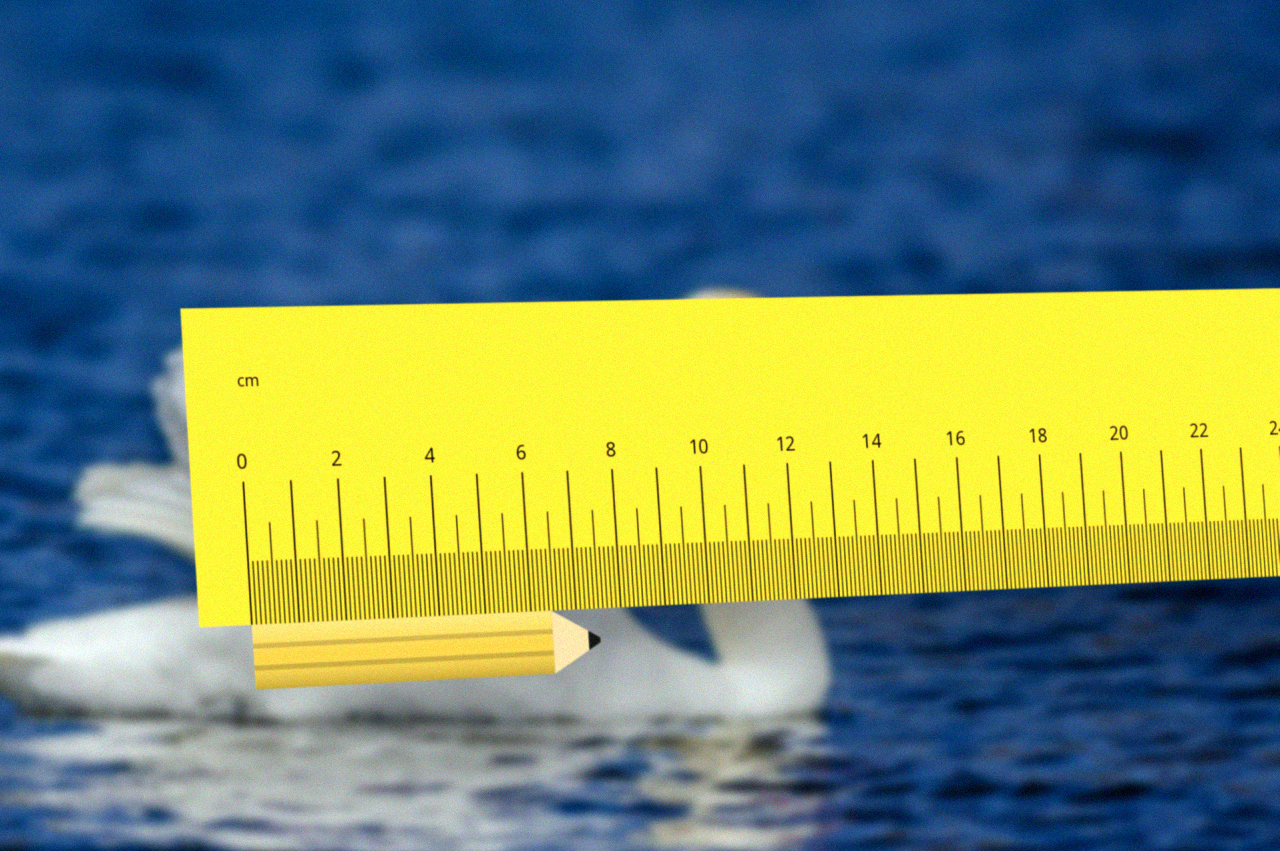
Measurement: 7.5 cm
